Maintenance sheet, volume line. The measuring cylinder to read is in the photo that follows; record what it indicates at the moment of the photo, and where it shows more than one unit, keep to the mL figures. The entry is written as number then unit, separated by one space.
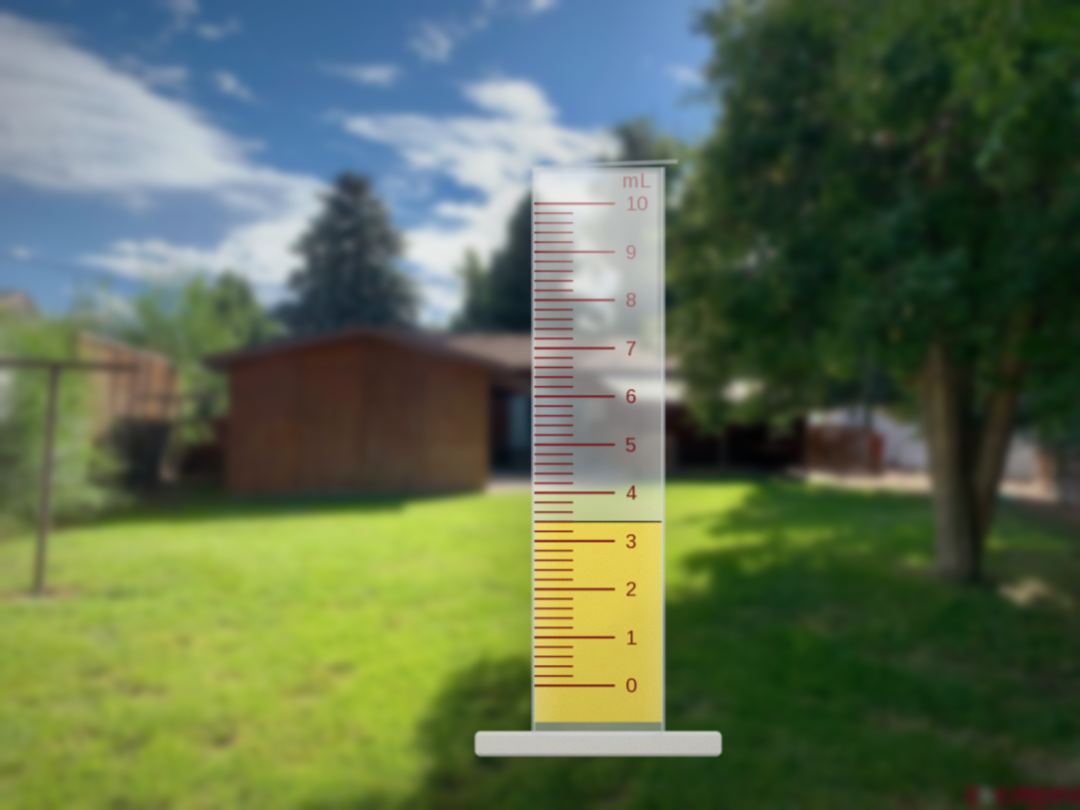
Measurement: 3.4 mL
